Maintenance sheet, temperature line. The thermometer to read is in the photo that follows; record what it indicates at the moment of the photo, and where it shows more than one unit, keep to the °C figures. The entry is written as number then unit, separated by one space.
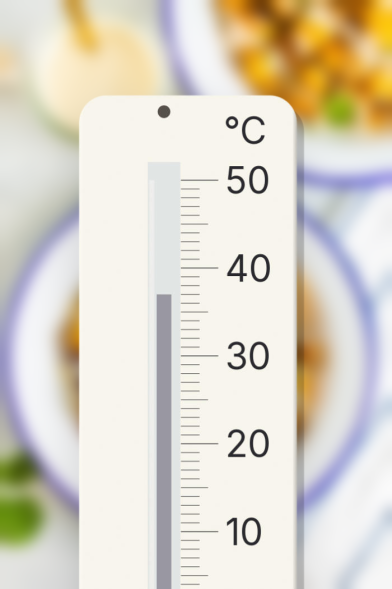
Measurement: 37 °C
